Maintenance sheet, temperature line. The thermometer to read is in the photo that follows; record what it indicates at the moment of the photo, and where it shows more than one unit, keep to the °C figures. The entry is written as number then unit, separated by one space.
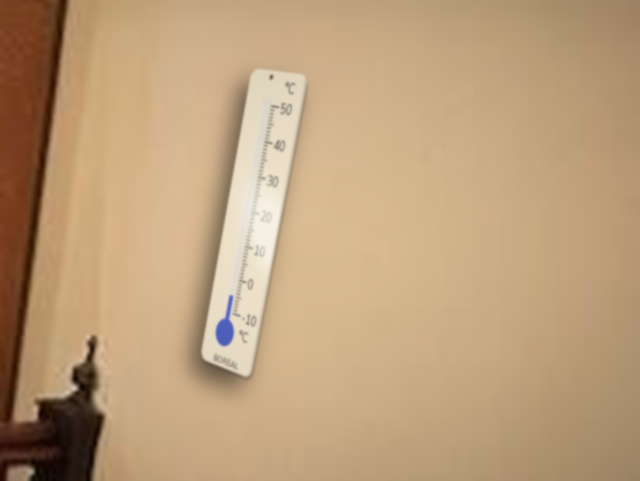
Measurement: -5 °C
